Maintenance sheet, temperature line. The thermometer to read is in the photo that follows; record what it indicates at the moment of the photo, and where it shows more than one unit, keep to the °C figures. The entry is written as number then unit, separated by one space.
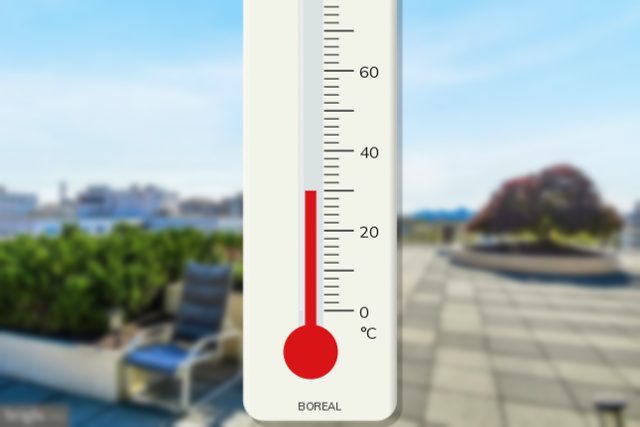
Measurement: 30 °C
